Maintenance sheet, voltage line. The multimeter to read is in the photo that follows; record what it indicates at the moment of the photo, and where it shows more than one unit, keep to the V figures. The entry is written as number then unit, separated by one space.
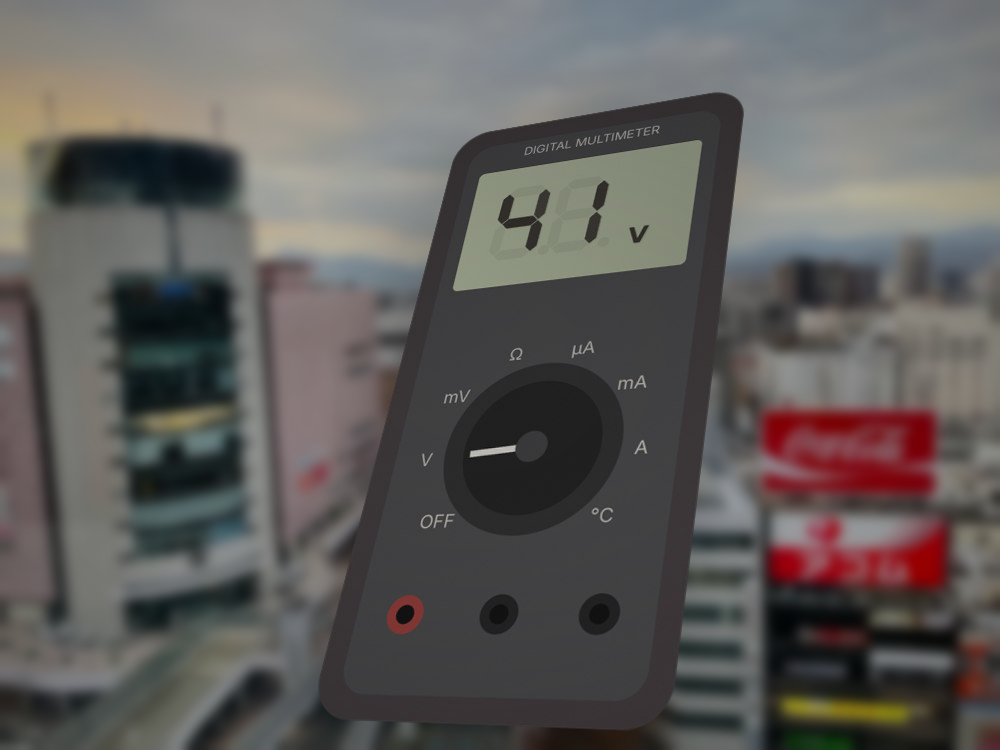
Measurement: 41 V
